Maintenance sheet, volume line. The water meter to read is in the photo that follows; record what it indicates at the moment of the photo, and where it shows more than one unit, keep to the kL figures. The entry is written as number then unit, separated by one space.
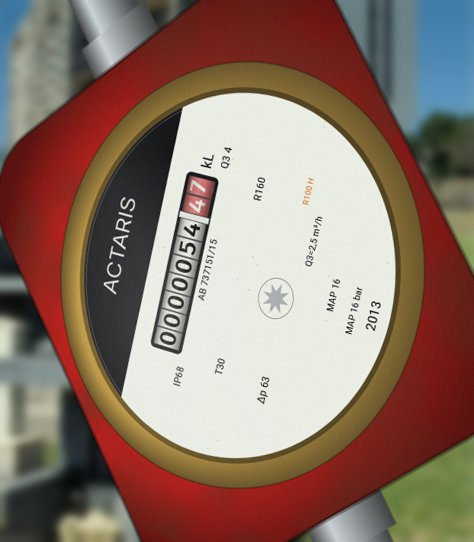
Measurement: 54.47 kL
